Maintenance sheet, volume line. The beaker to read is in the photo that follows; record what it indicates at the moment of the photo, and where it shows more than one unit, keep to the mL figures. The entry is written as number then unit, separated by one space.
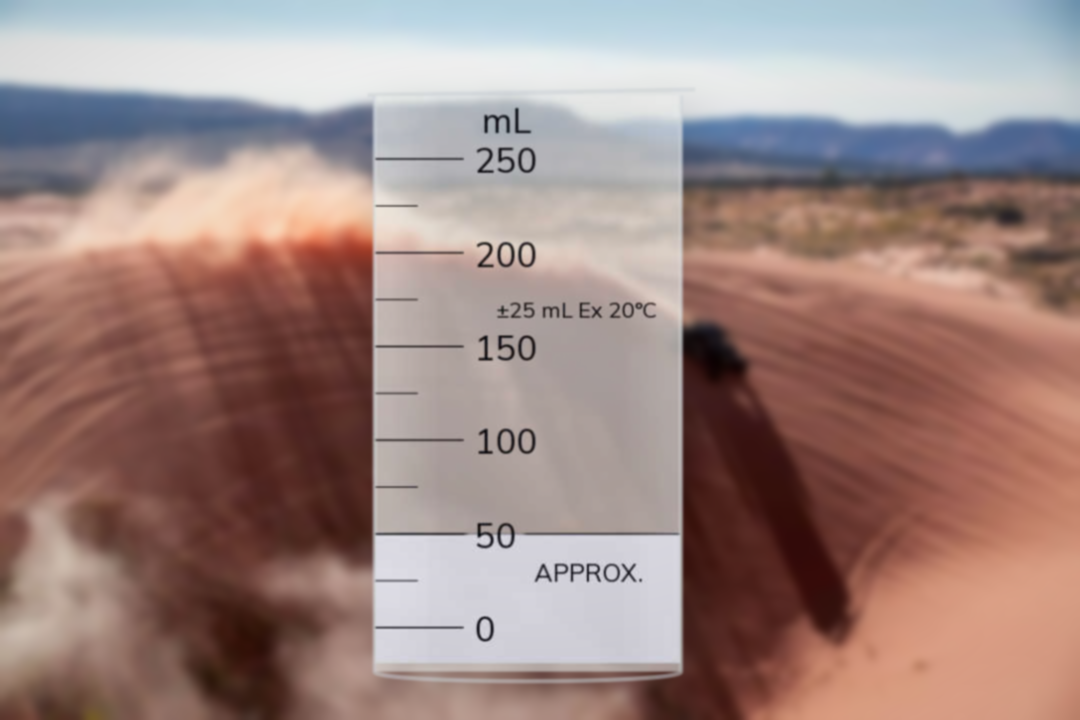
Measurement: 50 mL
